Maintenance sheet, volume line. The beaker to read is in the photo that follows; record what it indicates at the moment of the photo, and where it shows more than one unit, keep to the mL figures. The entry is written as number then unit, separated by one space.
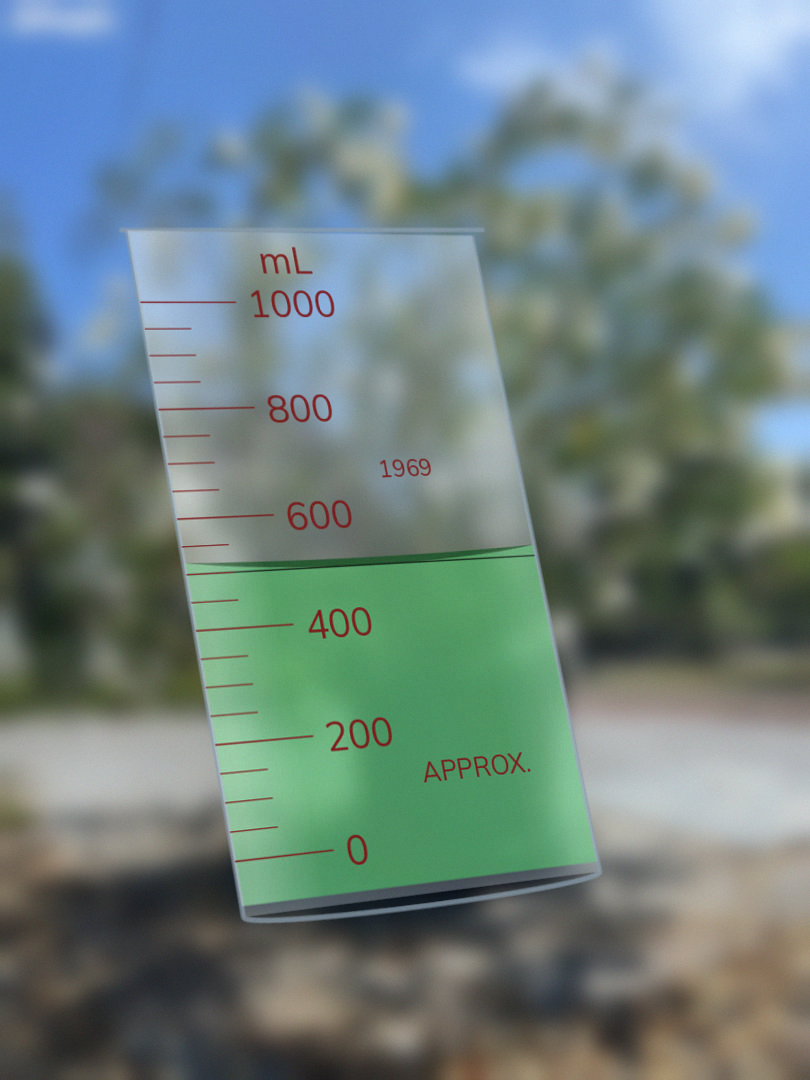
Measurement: 500 mL
